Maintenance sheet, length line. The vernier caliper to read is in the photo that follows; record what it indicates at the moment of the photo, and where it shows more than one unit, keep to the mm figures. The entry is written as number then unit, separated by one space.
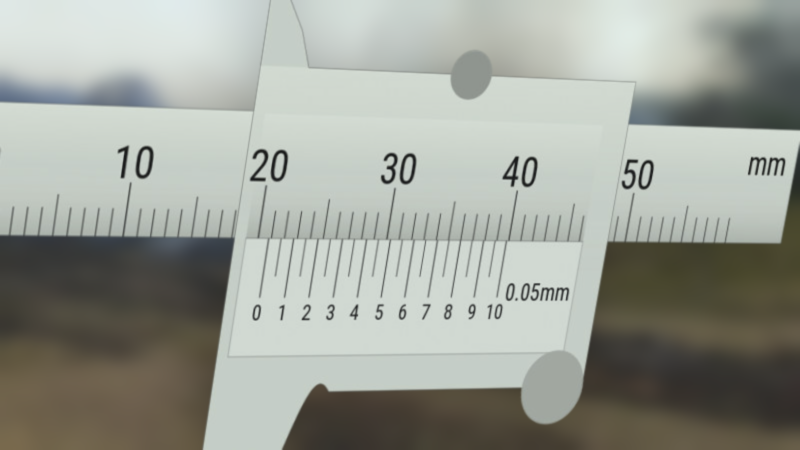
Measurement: 20.8 mm
